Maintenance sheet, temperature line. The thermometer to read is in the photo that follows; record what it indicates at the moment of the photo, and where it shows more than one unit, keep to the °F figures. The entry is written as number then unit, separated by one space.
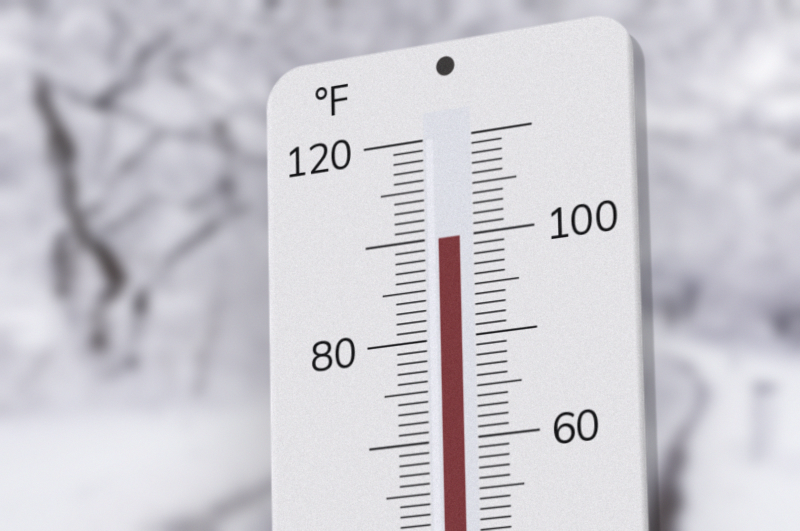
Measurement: 100 °F
